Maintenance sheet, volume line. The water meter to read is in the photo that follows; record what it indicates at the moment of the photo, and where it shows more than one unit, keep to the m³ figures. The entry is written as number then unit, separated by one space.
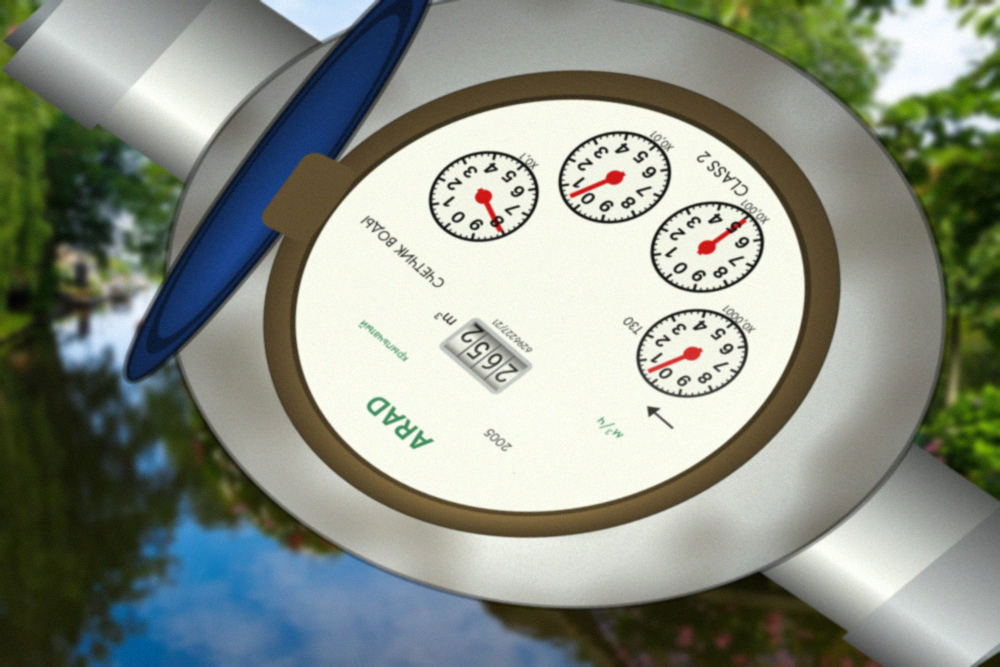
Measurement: 2651.8050 m³
